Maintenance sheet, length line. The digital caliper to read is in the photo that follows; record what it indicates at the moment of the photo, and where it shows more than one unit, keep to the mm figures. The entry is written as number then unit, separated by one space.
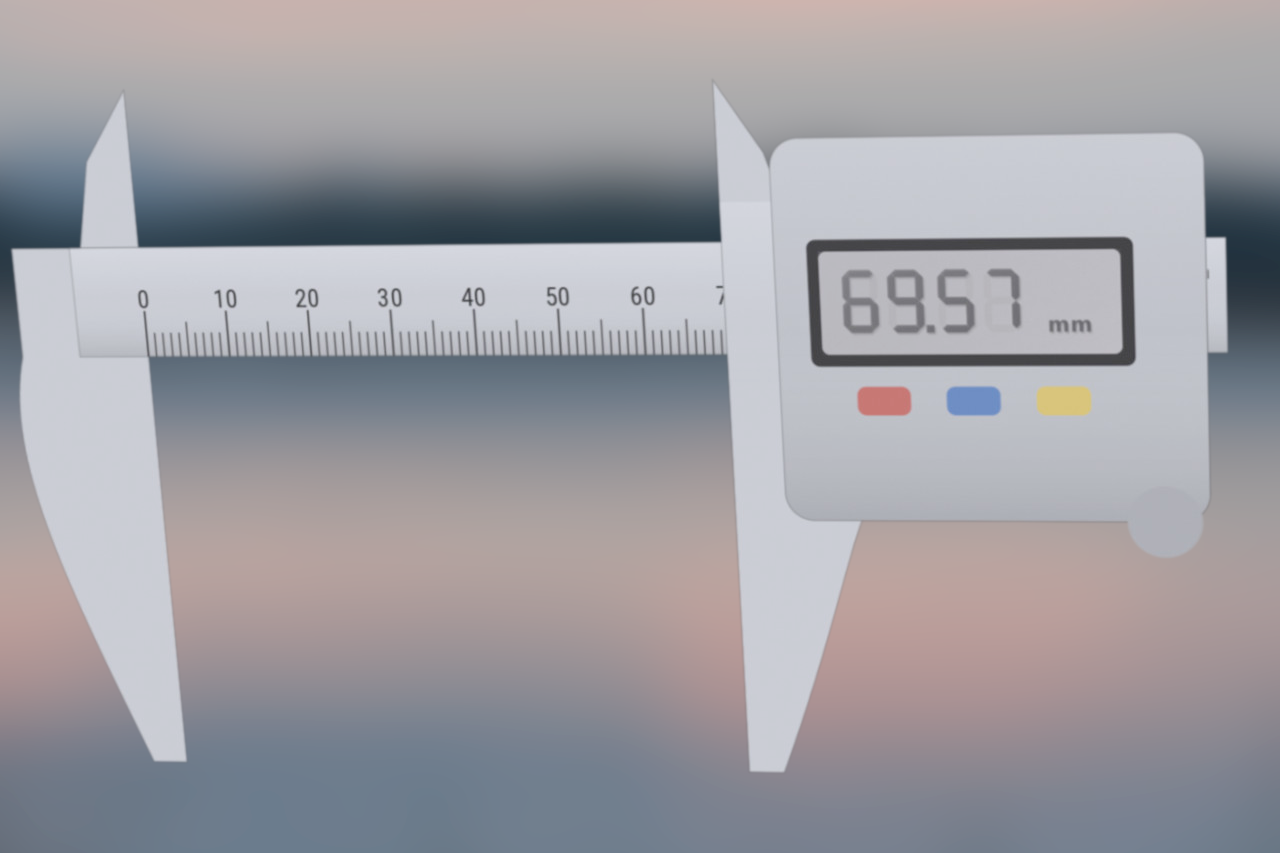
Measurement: 69.57 mm
